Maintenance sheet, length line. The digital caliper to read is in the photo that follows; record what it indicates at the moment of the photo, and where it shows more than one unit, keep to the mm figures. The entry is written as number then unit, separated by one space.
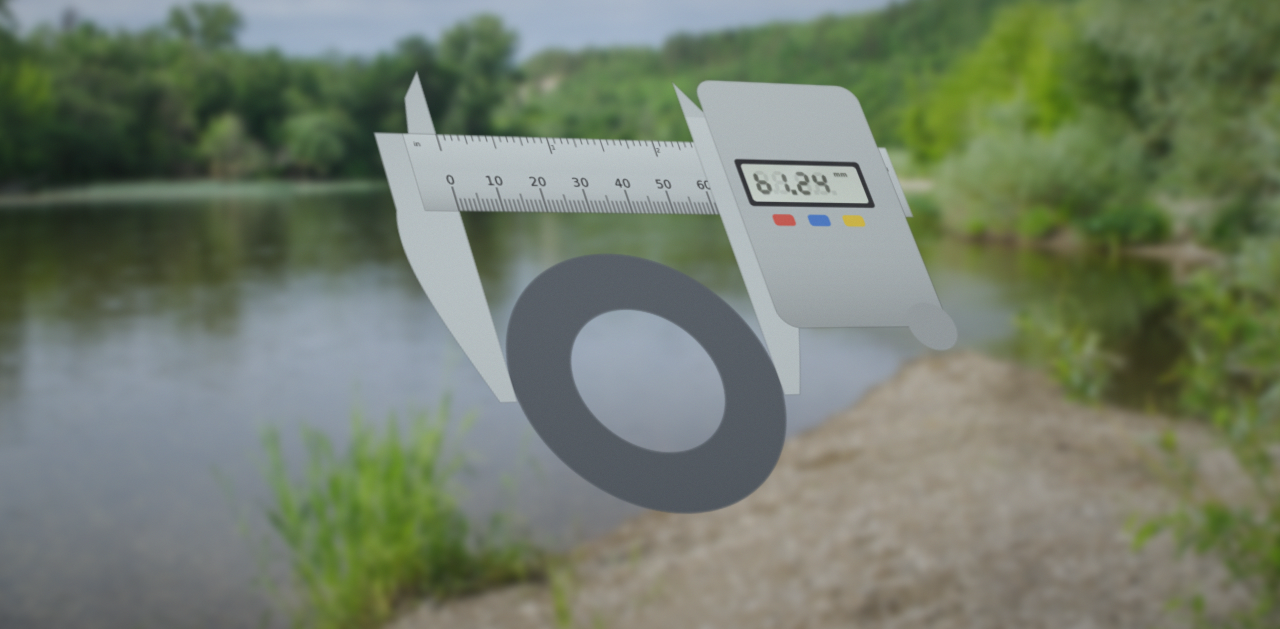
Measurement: 61.24 mm
